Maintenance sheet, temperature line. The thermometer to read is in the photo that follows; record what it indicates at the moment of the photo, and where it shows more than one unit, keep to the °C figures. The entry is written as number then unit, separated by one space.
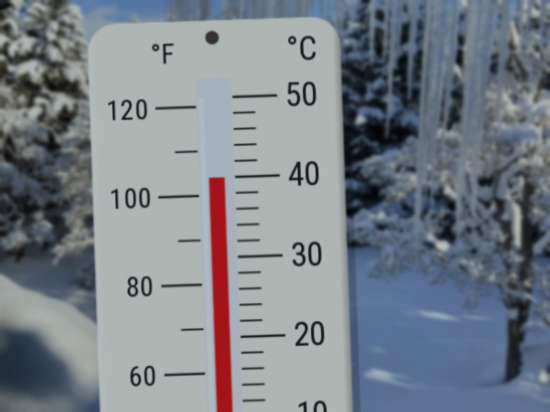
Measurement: 40 °C
